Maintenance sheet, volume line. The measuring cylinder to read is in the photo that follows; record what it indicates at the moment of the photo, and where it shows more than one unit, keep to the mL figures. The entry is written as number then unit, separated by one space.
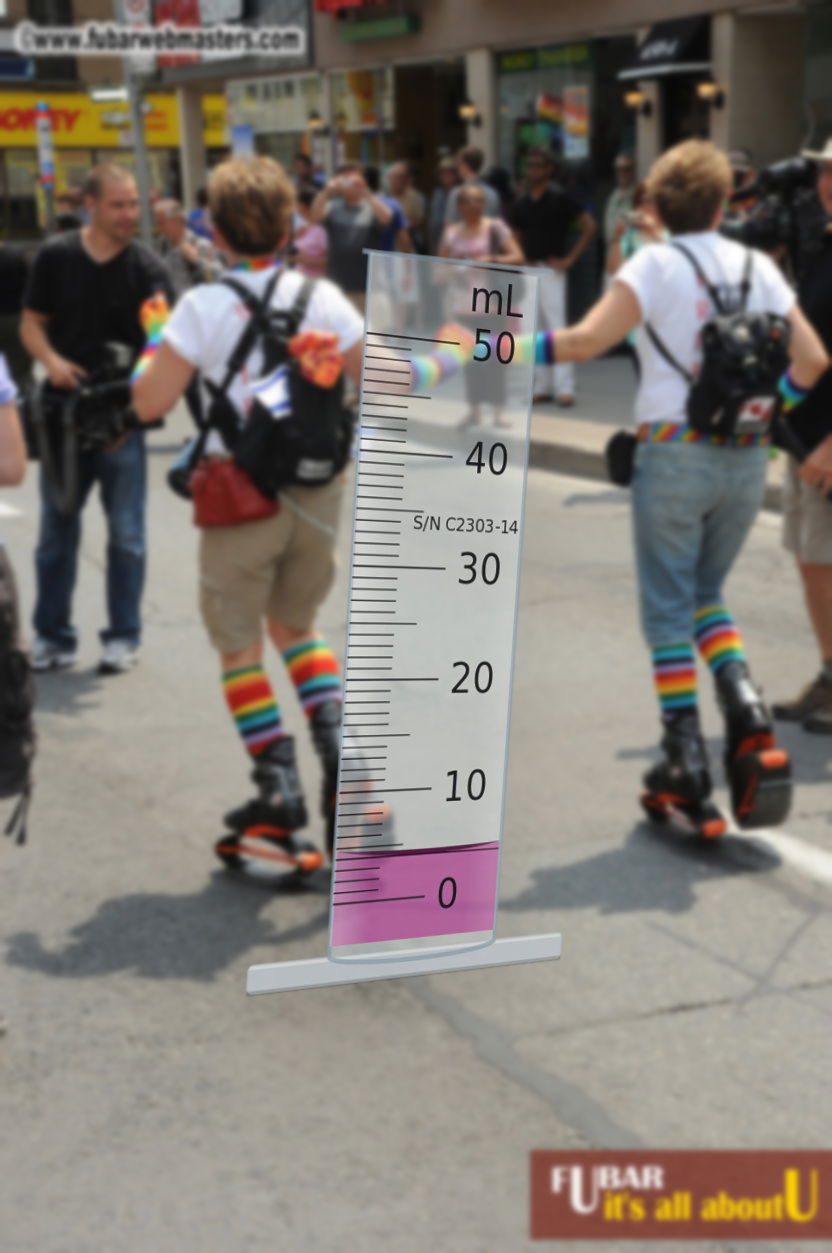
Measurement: 4 mL
